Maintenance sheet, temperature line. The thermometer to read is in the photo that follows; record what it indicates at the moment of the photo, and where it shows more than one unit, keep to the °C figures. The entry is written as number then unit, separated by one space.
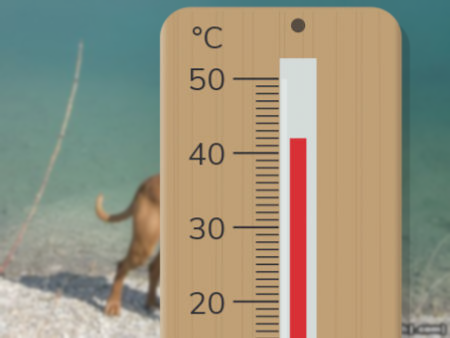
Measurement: 42 °C
